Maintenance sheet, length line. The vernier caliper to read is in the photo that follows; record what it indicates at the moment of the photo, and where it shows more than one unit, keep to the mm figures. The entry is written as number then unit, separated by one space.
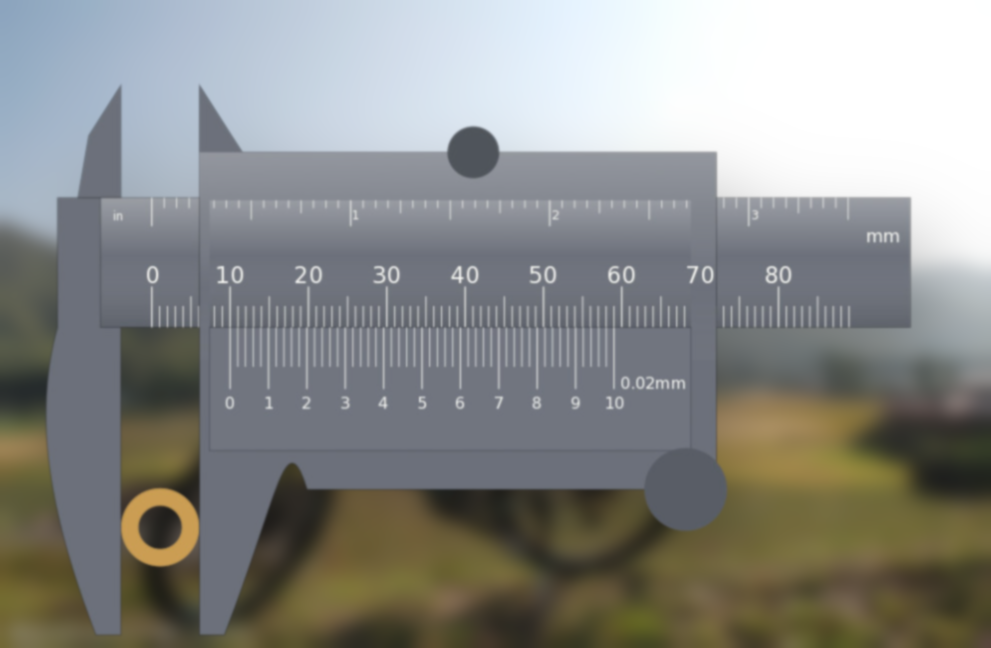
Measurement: 10.0 mm
